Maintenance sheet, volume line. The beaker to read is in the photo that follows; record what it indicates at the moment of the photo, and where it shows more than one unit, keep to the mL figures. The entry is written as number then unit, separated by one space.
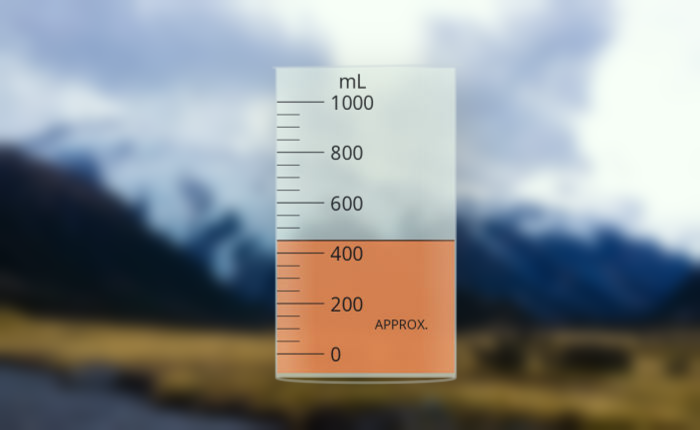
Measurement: 450 mL
